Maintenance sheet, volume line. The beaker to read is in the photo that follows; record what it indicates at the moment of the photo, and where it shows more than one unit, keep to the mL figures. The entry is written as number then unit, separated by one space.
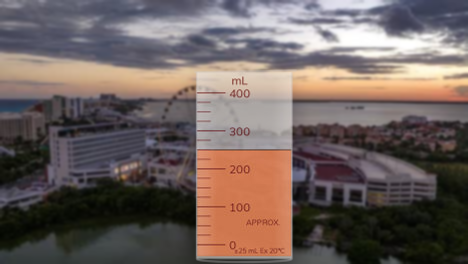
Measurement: 250 mL
